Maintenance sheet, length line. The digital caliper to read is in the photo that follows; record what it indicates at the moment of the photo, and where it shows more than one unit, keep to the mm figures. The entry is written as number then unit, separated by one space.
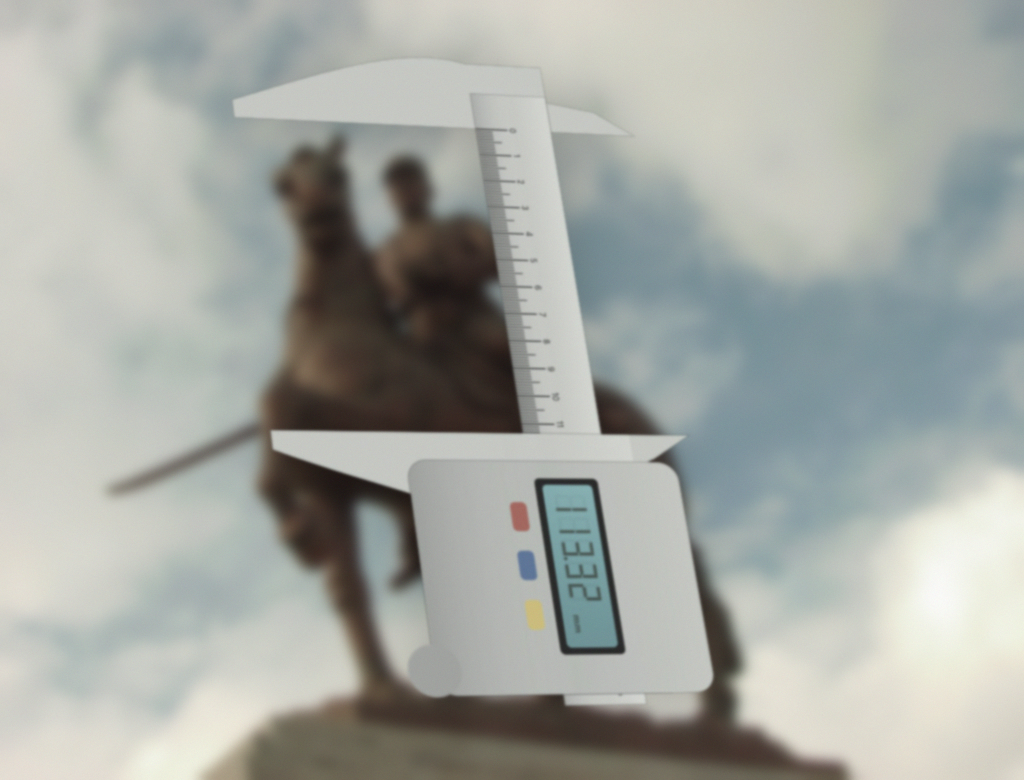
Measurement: 113.32 mm
